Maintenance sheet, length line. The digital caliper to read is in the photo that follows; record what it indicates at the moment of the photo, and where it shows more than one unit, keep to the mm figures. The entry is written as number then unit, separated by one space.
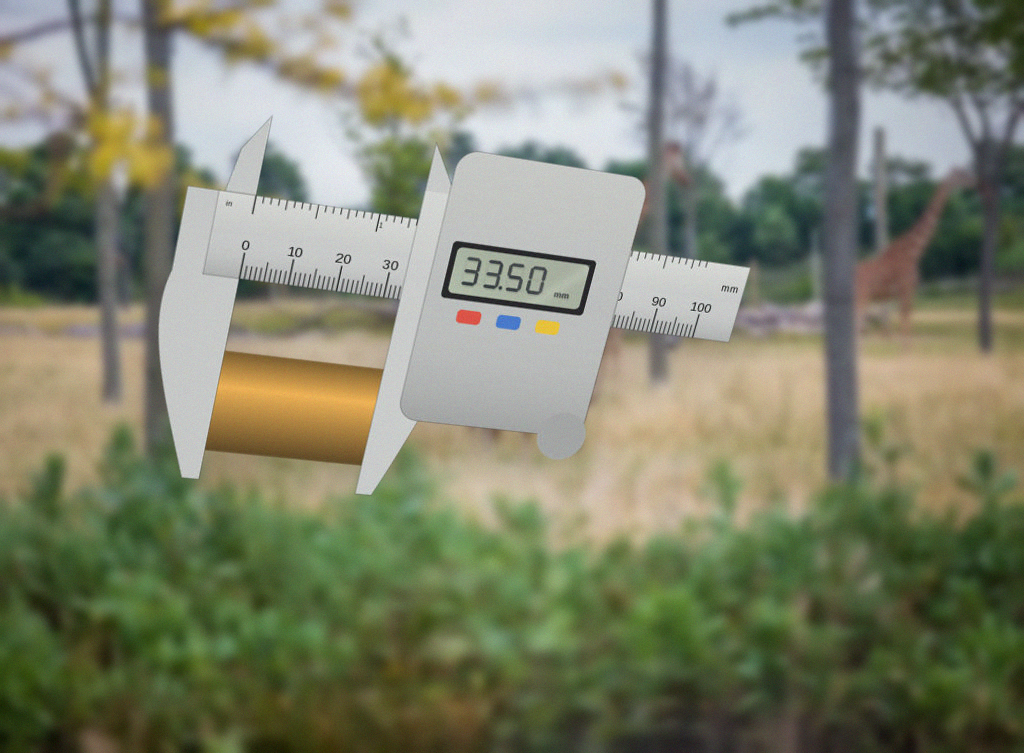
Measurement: 33.50 mm
